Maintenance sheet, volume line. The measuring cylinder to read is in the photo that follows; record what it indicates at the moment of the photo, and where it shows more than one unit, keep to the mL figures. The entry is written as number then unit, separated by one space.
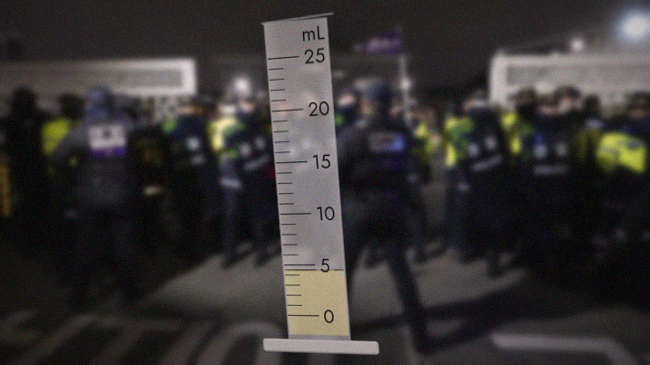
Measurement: 4.5 mL
